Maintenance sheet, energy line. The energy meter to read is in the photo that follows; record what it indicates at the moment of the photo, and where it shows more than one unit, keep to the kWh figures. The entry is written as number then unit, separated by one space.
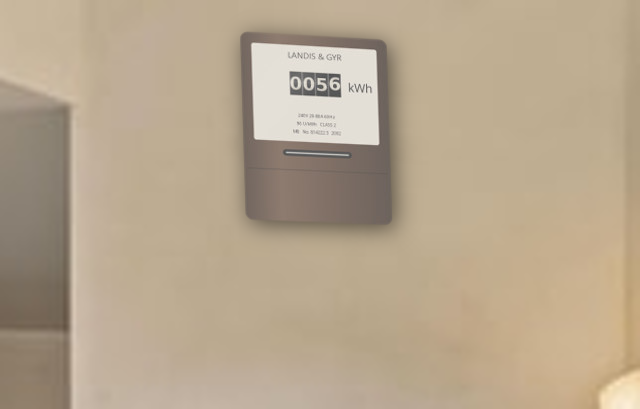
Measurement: 56 kWh
